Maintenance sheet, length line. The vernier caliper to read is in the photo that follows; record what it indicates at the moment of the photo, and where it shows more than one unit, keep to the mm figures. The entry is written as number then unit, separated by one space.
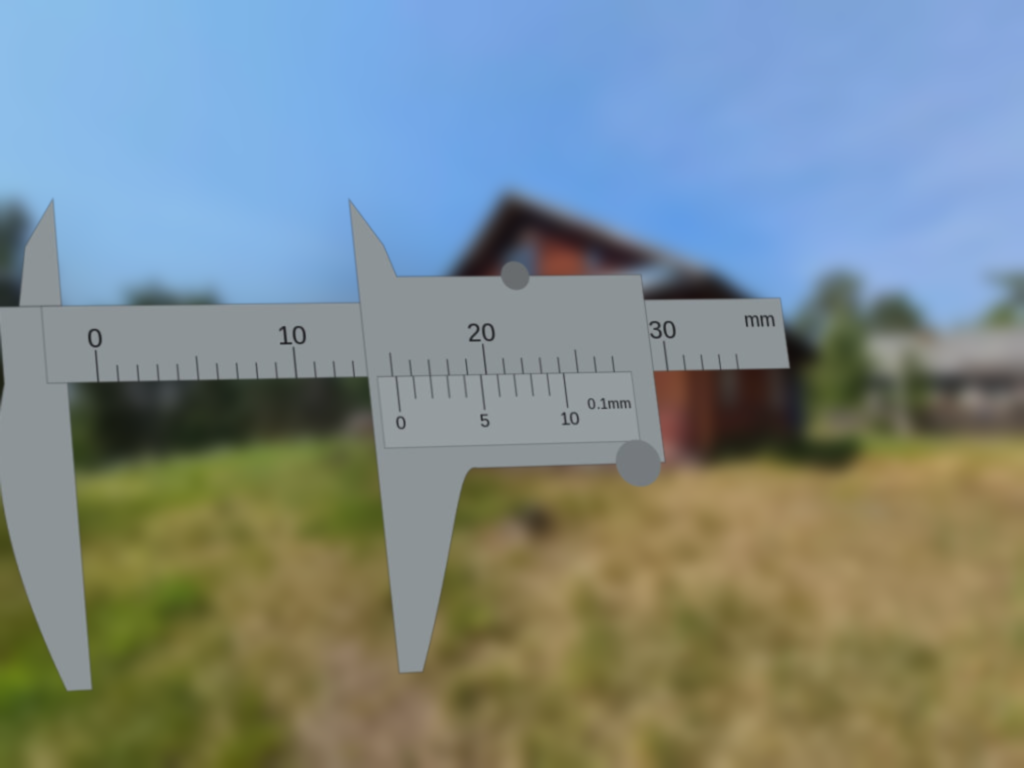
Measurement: 15.2 mm
